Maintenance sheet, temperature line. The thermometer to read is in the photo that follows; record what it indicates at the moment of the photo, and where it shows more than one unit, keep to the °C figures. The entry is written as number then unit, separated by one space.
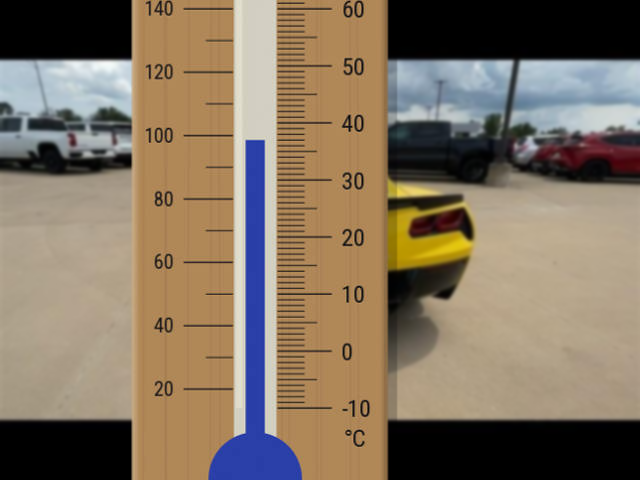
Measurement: 37 °C
